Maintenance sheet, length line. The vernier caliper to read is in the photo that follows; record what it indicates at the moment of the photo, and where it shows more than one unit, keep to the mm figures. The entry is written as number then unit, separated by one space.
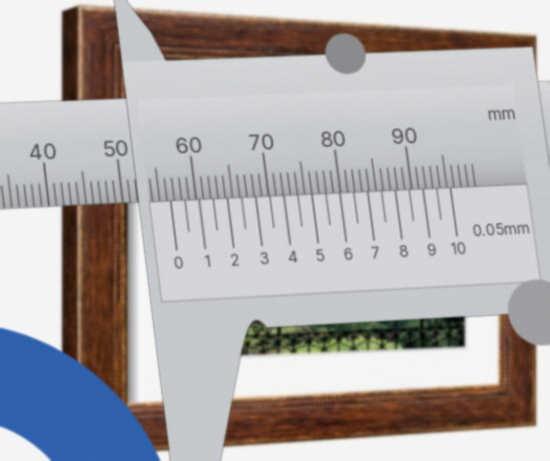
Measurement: 56.5 mm
